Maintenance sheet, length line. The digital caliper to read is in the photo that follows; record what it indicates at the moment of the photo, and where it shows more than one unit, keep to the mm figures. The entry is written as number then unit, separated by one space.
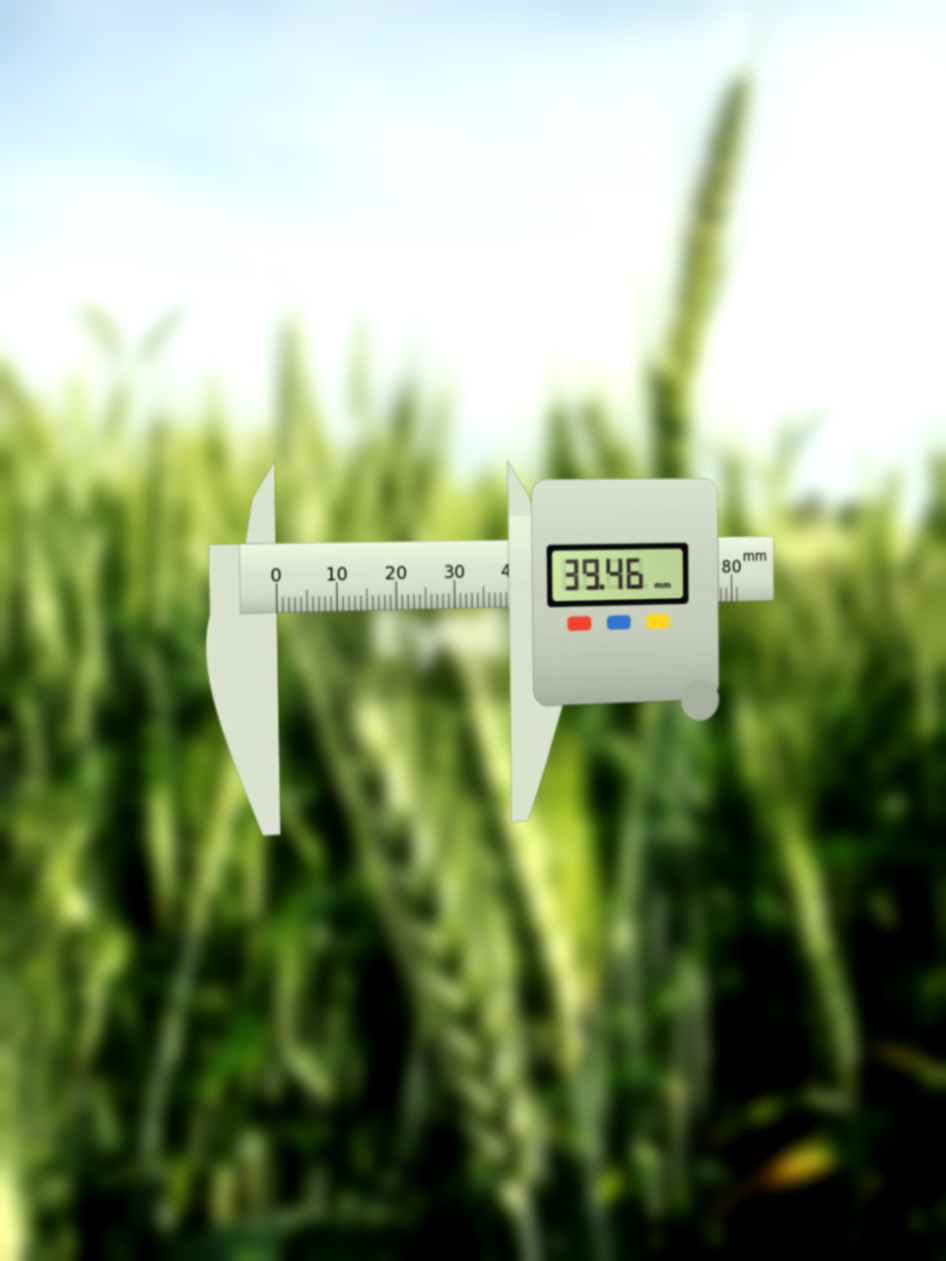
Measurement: 39.46 mm
